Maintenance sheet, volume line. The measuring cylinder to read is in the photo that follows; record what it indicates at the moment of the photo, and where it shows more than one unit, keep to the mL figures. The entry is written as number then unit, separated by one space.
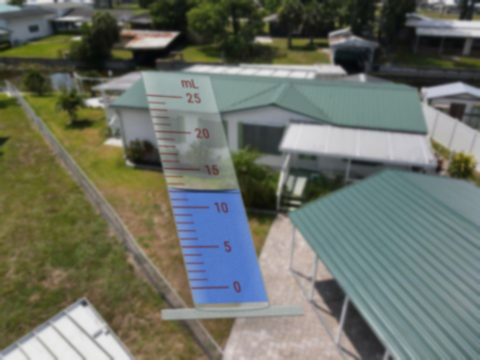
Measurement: 12 mL
